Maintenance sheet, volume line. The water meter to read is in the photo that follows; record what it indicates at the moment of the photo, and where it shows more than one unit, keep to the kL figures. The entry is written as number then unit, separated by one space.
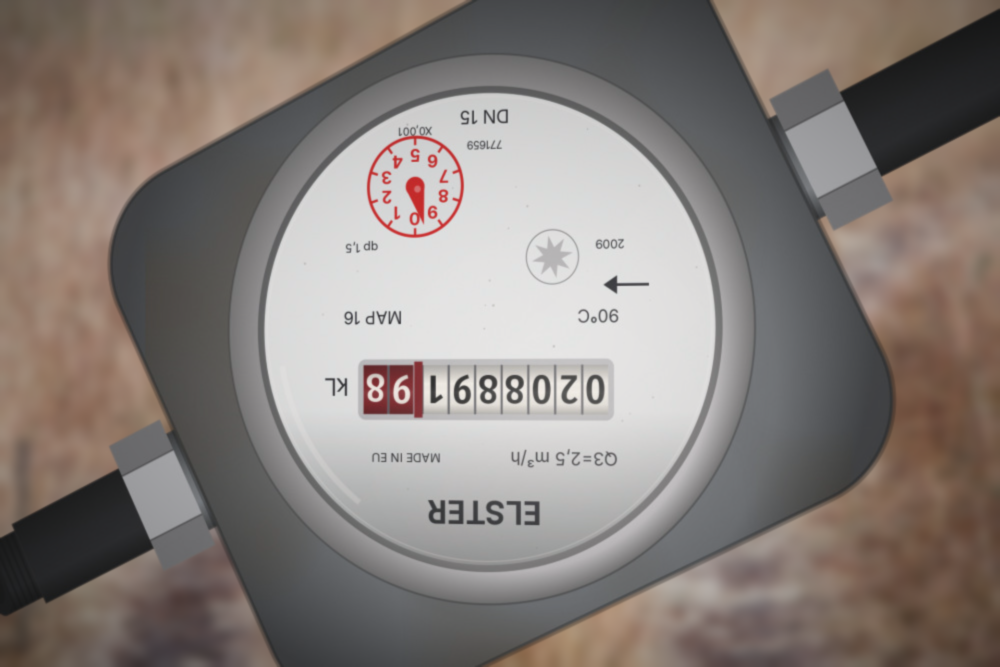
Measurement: 208891.979 kL
